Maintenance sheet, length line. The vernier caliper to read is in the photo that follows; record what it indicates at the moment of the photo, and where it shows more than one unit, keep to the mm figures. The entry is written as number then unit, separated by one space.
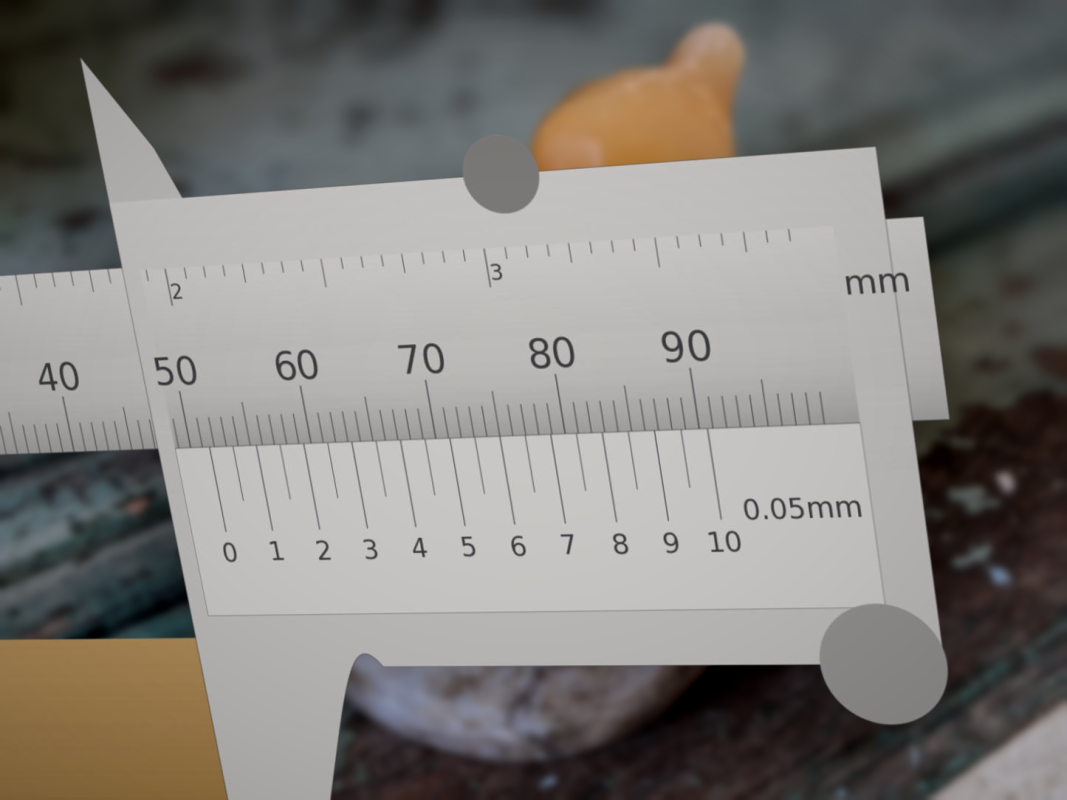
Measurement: 51.6 mm
